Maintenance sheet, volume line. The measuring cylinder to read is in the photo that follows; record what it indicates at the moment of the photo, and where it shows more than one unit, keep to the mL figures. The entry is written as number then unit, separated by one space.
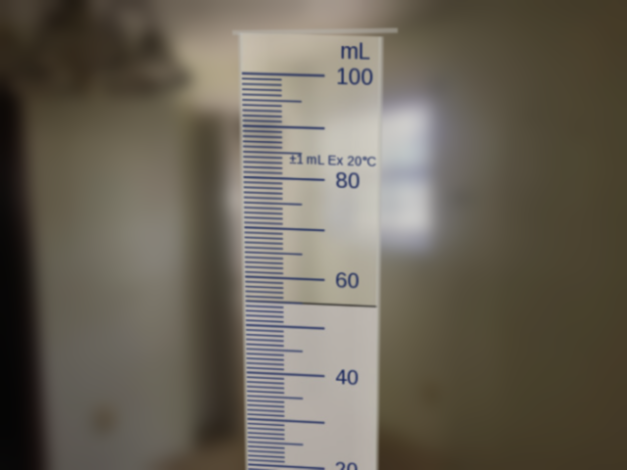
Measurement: 55 mL
